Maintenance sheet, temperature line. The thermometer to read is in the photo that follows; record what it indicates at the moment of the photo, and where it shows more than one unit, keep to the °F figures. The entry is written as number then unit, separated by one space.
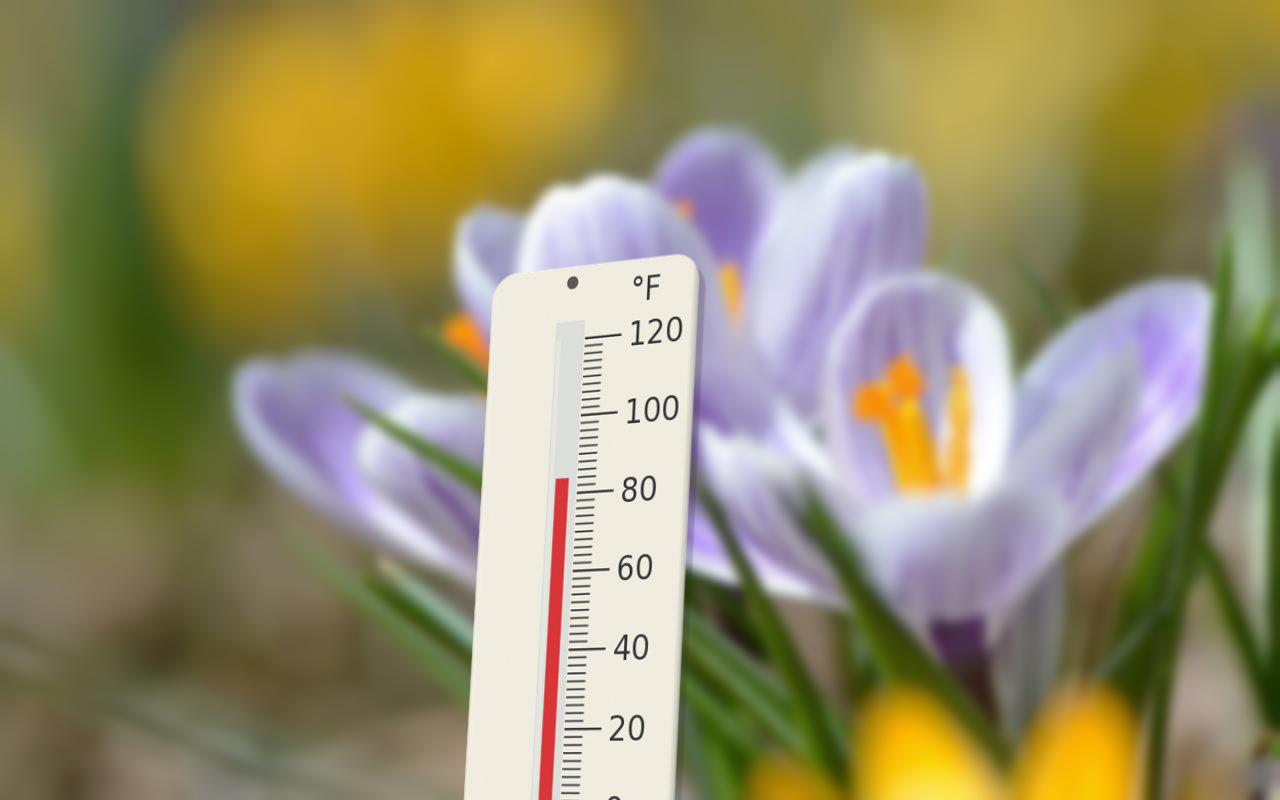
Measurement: 84 °F
